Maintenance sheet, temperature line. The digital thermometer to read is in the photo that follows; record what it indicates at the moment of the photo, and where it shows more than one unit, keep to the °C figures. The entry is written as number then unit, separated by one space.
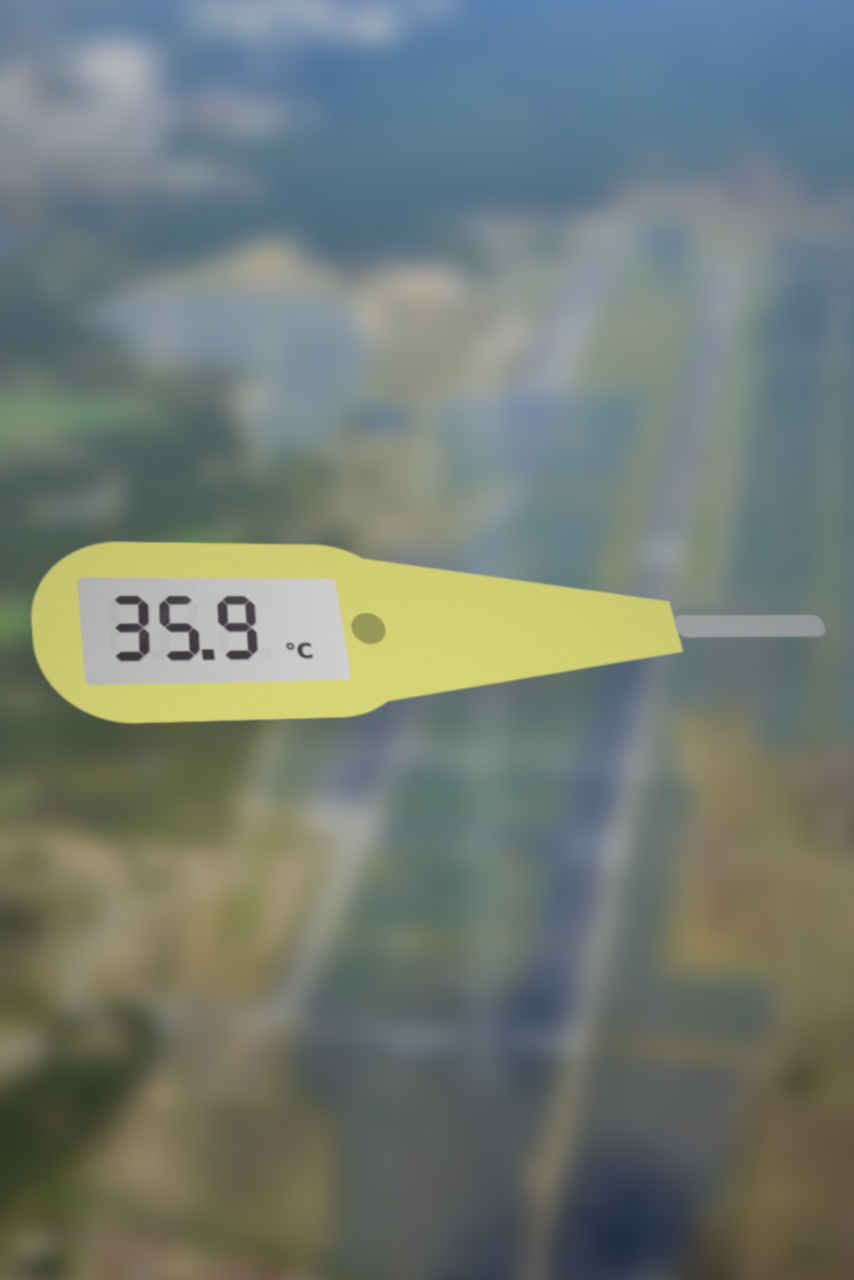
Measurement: 35.9 °C
